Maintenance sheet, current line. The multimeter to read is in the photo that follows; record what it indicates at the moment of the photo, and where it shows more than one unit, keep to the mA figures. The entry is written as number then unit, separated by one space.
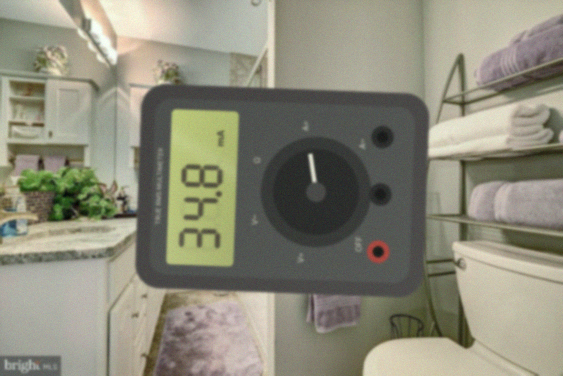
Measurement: 34.8 mA
